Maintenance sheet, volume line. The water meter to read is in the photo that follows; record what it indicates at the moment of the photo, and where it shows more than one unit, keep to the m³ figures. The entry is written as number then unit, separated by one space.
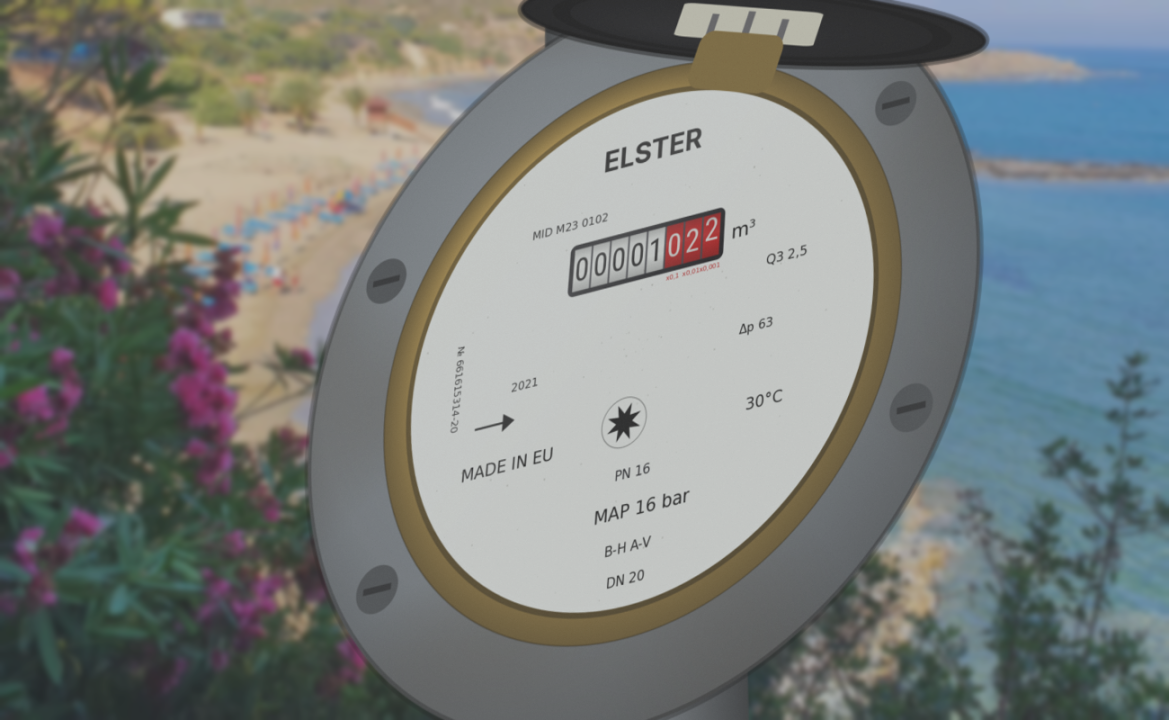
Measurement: 1.022 m³
